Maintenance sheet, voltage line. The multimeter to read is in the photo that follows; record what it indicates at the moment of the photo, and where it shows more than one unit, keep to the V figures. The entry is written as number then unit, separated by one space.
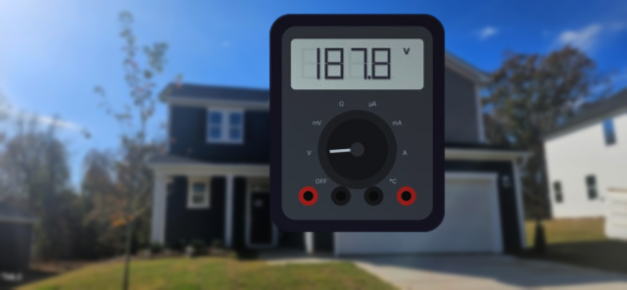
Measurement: 187.8 V
